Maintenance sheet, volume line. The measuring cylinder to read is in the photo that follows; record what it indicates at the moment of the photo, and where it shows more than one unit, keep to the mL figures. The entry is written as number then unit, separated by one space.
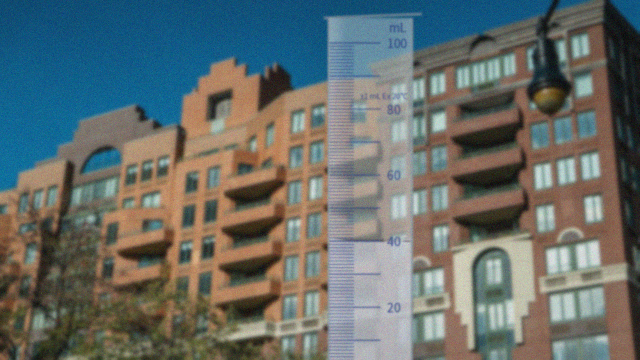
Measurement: 40 mL
